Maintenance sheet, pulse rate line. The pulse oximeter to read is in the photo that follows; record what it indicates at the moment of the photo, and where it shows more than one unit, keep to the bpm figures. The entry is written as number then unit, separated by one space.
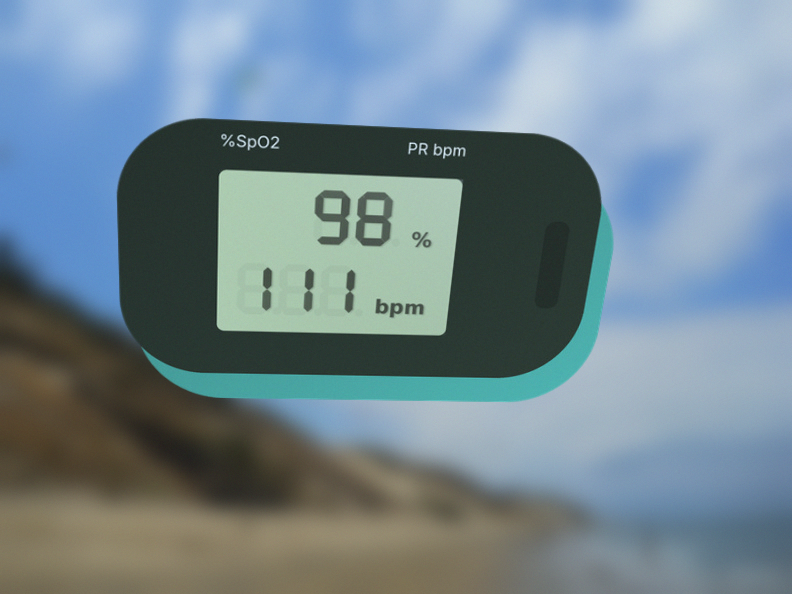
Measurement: 111 bpm
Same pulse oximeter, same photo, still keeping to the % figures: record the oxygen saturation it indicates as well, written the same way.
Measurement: 98 %
